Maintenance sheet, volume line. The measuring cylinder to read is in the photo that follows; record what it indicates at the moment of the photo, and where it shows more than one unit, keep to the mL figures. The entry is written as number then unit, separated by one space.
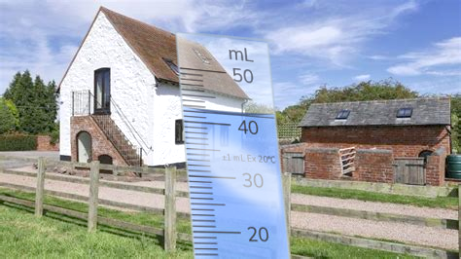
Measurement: 42 mL
